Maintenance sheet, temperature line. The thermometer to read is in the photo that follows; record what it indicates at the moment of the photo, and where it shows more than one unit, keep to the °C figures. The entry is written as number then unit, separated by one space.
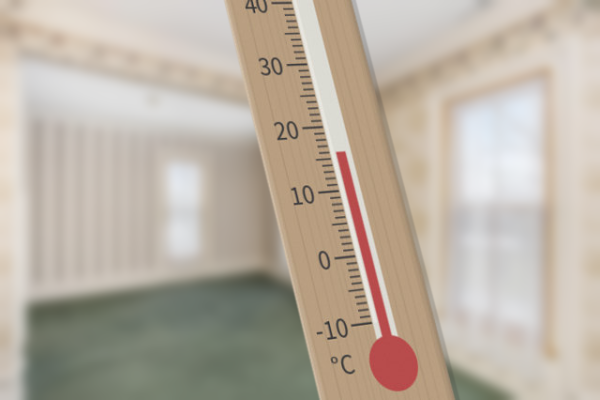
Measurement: 16 °C
